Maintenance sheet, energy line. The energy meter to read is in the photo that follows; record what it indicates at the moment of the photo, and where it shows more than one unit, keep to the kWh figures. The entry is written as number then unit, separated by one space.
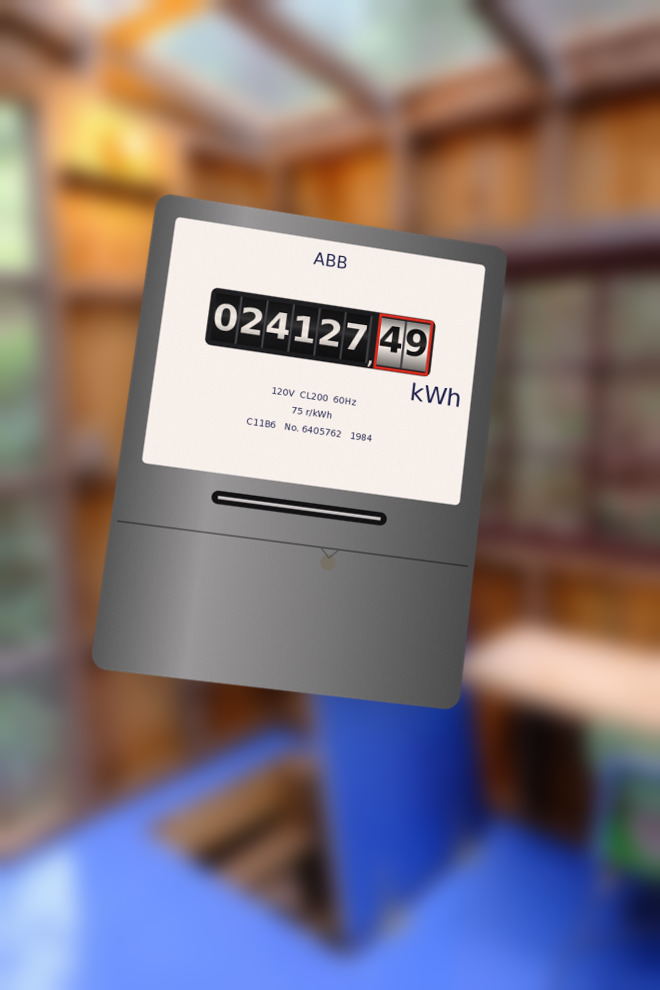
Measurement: 24127.49 kWh
